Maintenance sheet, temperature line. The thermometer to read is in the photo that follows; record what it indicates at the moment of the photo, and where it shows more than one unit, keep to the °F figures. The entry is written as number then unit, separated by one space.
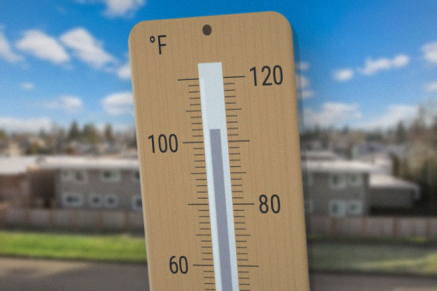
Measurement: 104 °F
